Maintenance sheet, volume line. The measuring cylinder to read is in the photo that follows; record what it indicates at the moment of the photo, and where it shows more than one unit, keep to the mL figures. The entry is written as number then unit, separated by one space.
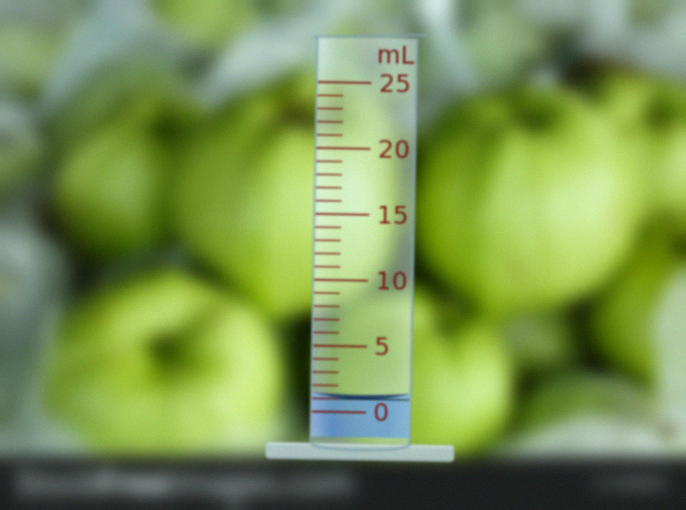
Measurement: 1 mL
